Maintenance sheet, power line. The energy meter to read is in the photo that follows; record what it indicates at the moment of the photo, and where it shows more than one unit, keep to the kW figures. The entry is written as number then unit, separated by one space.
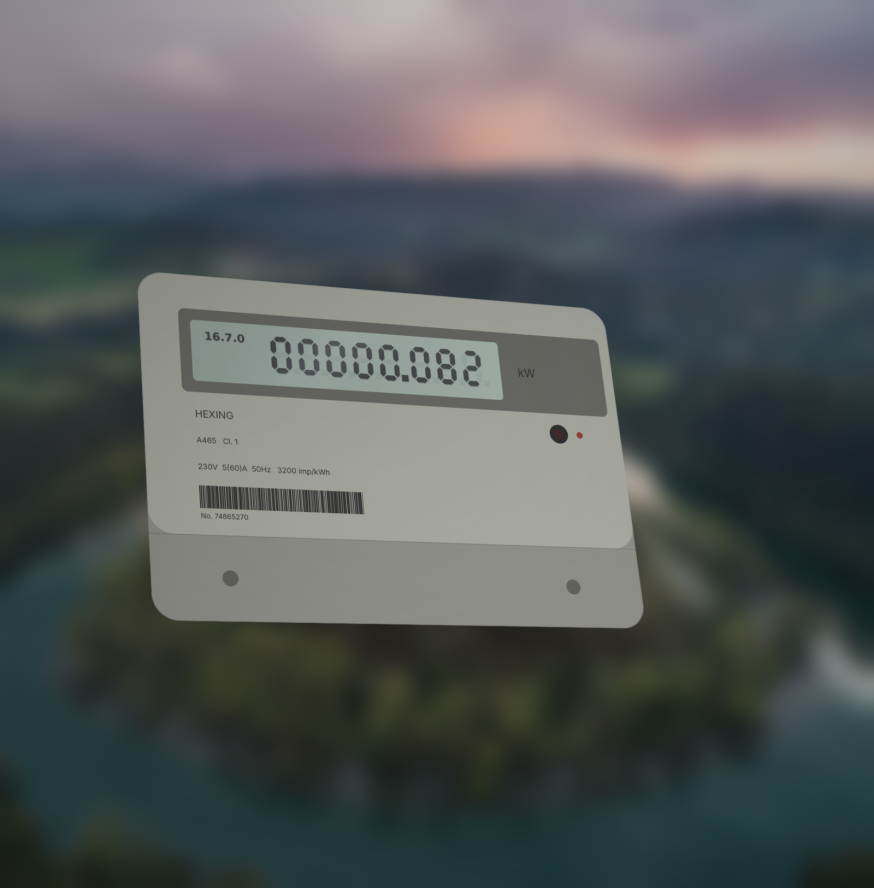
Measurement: 0.082 kW
